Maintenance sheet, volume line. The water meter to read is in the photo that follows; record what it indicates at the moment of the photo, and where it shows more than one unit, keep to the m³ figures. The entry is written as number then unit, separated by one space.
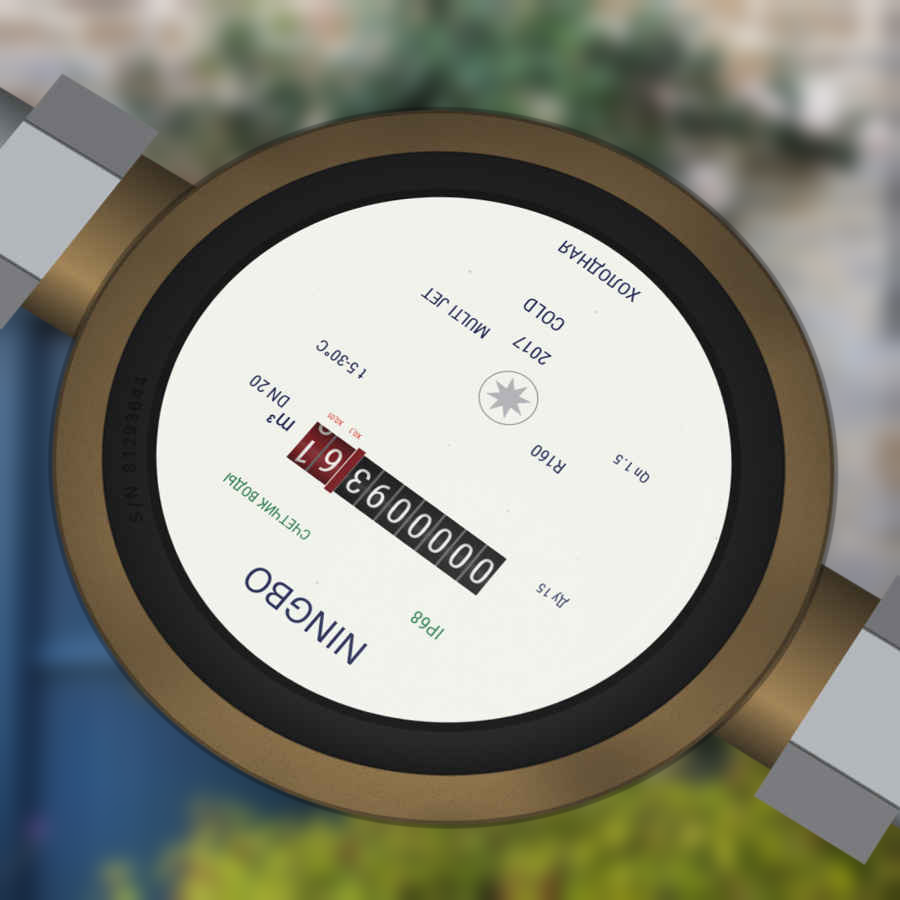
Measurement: 93.61 m³
